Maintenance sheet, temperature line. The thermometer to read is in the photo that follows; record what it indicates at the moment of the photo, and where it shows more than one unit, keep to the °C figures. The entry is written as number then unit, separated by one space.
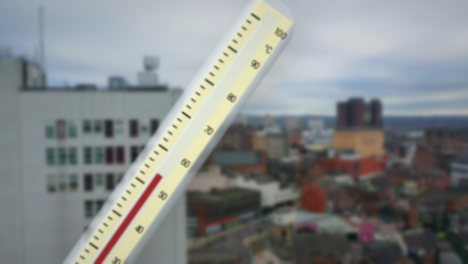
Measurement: 54 °C
